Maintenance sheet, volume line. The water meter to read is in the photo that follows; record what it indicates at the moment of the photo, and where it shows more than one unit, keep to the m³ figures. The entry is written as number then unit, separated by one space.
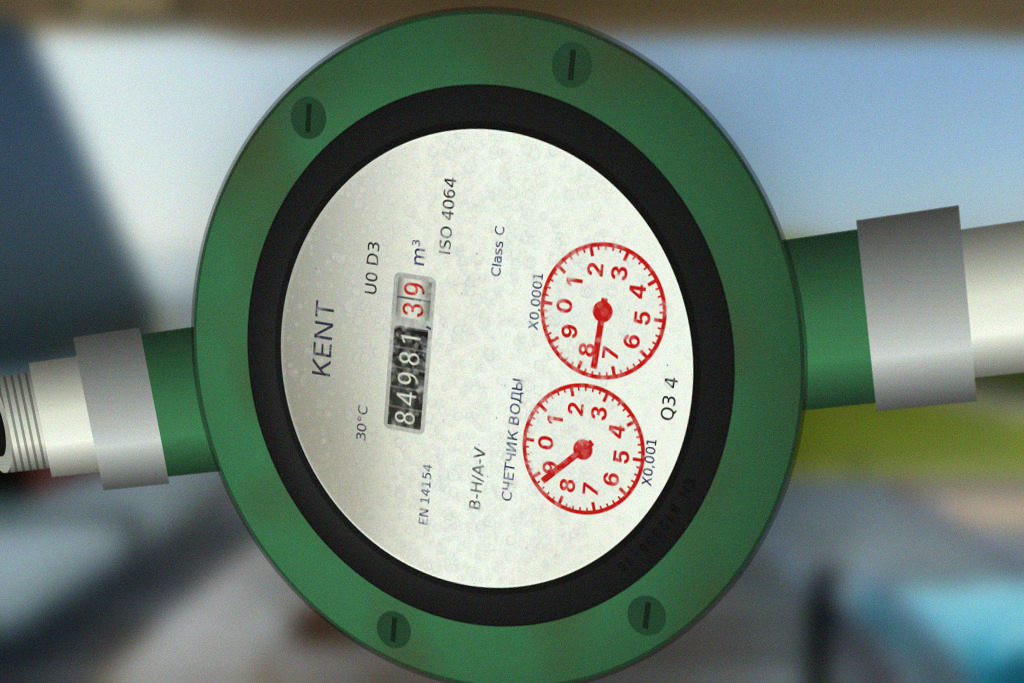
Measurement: 84981.3987 m³
